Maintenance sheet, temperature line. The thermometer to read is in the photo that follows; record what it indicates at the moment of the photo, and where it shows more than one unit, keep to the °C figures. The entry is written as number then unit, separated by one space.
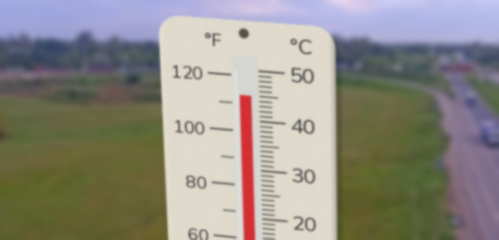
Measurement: 45 °C
